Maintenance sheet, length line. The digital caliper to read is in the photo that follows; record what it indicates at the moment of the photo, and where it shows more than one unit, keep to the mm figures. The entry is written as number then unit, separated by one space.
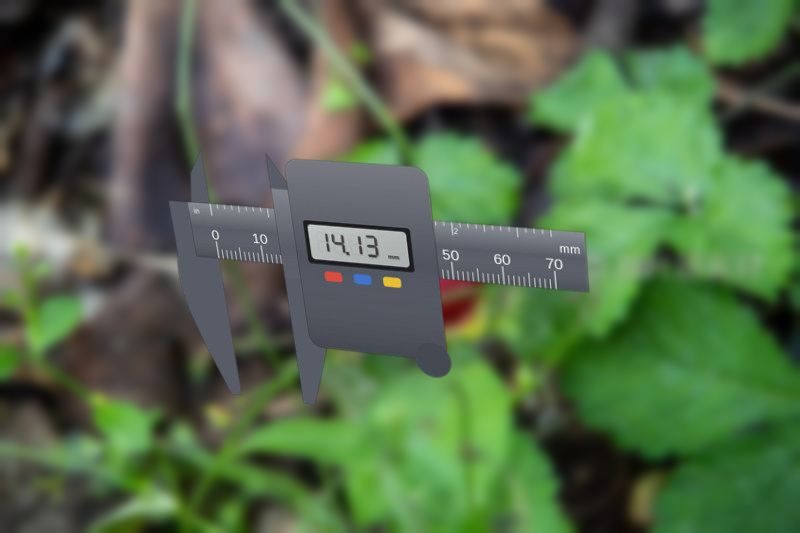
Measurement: 14.13 mm
